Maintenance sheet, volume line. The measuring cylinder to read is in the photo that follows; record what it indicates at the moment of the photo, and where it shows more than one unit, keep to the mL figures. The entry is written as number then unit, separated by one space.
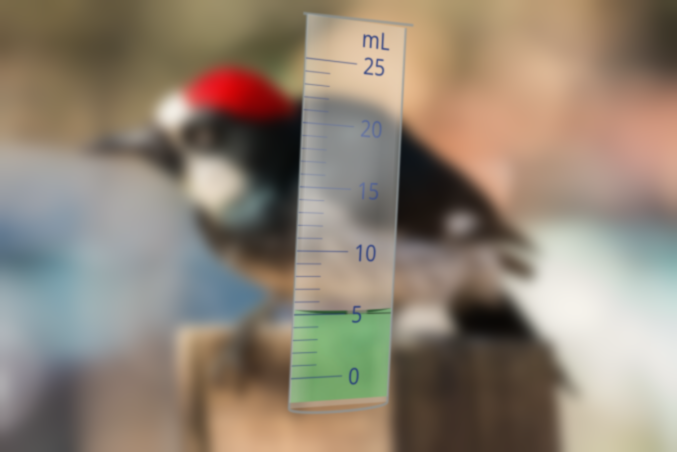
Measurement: 5 mL
